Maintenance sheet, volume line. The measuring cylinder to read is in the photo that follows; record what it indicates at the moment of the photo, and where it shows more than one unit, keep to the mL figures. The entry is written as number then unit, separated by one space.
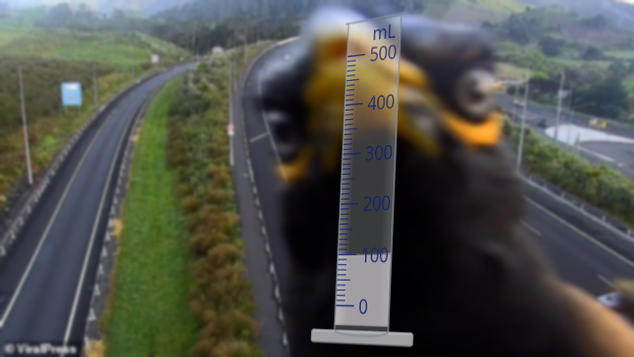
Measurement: 100 mL
